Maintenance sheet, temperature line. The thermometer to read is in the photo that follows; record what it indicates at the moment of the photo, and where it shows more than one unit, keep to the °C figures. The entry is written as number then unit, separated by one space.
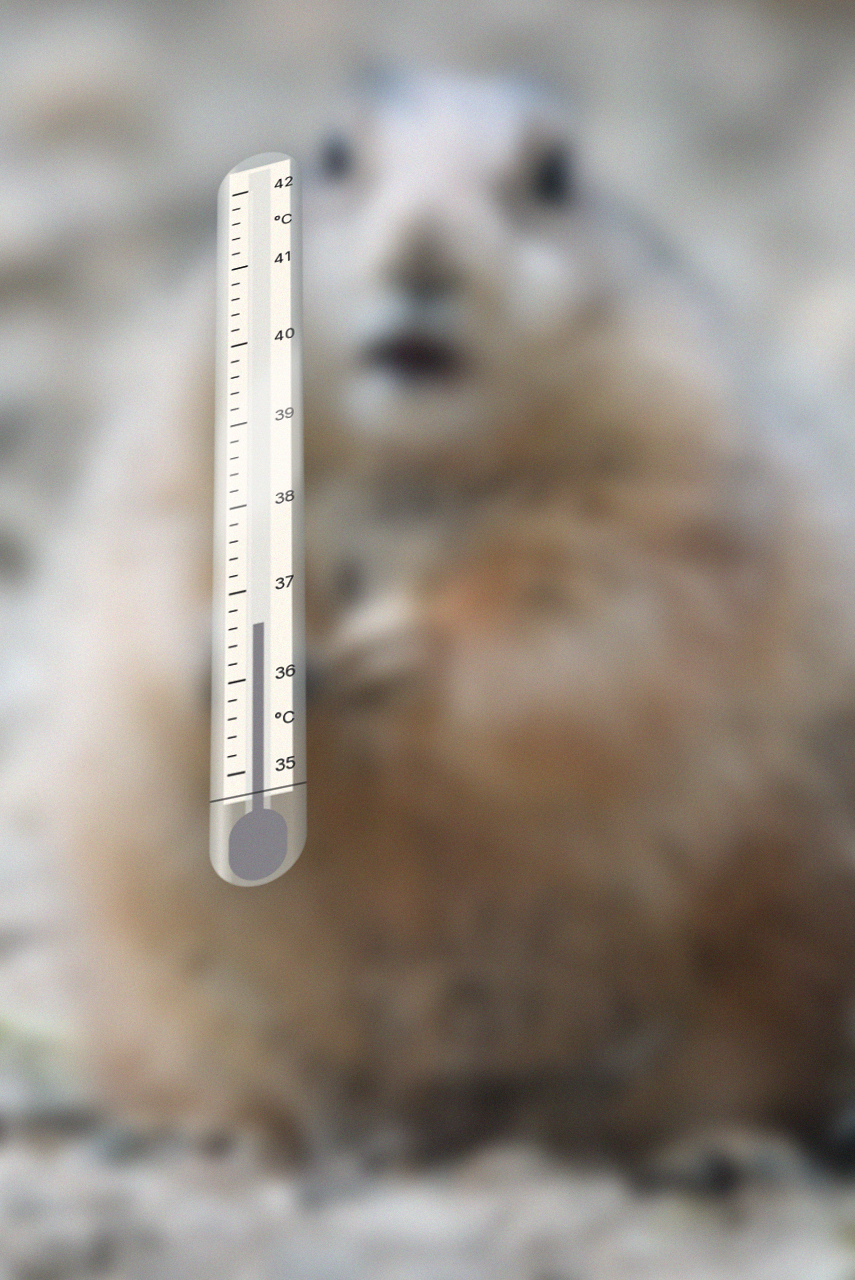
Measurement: 36.6 °C
